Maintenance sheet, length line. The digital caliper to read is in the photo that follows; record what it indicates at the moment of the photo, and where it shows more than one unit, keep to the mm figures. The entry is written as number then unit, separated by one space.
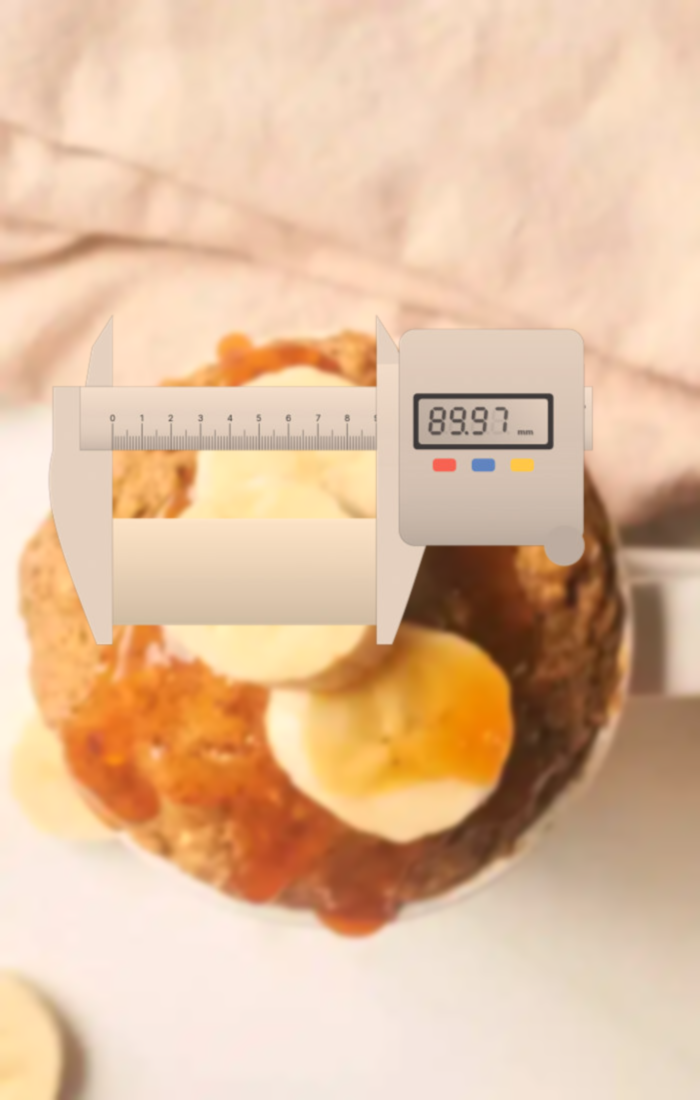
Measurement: 89.97 mm
